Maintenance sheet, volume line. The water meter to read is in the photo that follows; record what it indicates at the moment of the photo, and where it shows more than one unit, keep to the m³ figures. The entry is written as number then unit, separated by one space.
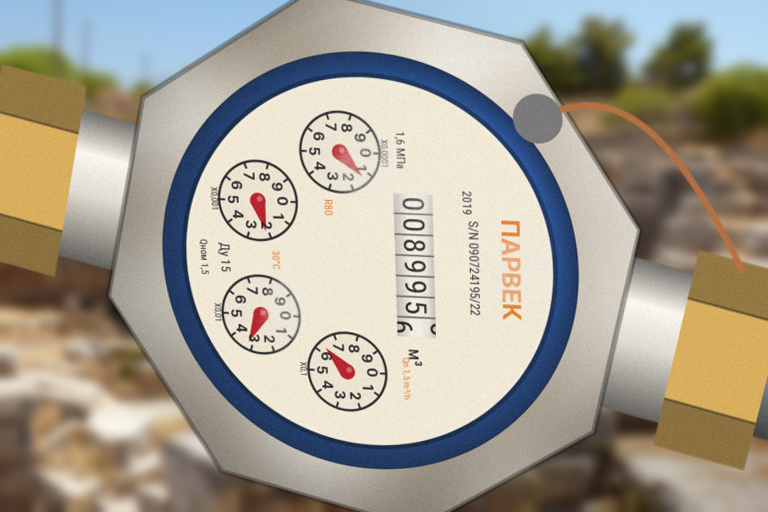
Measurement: 89955.6321 m³
